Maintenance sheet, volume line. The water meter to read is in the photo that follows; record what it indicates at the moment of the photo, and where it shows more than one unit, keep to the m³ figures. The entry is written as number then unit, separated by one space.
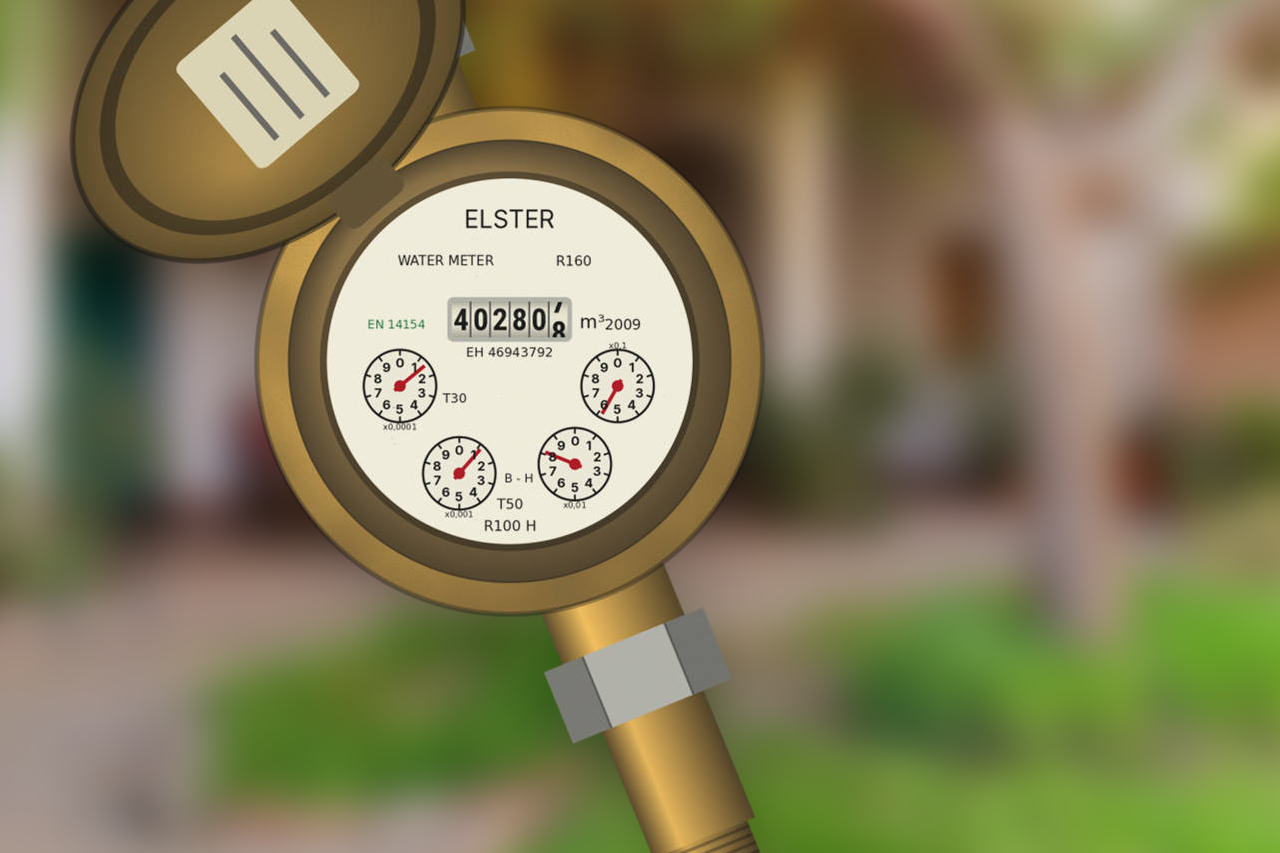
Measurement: 402807.5811 m³
